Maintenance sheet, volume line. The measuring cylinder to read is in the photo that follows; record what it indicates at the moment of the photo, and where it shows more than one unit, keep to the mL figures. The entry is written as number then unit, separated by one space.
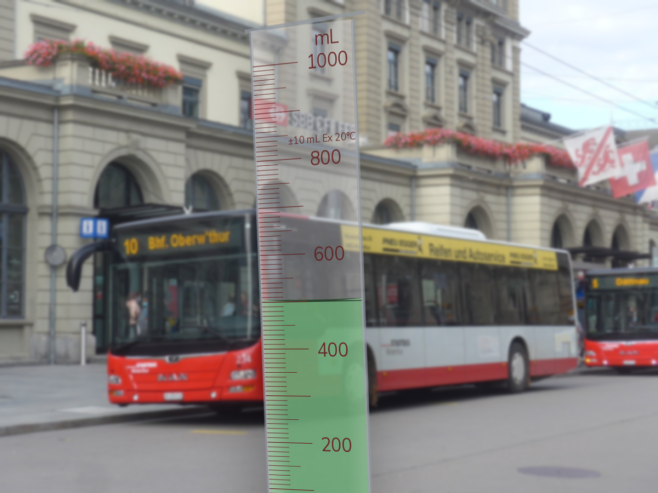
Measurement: 500 mL
